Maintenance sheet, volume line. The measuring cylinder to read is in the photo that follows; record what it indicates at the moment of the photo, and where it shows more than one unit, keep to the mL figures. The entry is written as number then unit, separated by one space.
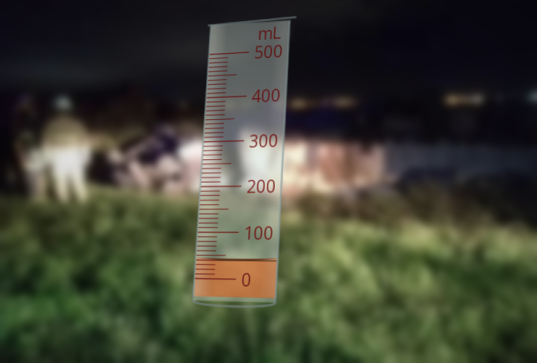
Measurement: 40 mL
